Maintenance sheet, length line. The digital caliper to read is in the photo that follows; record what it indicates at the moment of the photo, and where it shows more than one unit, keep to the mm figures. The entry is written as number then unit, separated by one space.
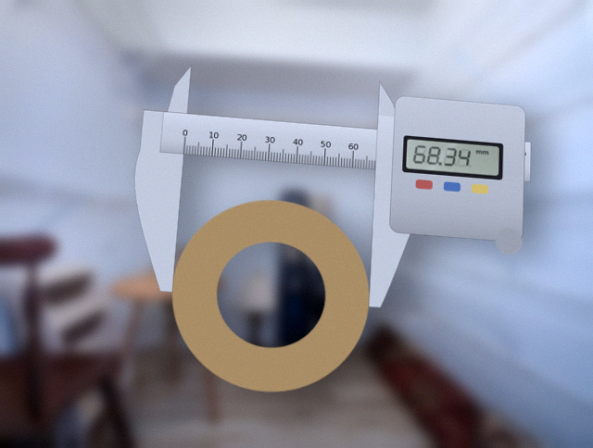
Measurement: 68.34 mm
